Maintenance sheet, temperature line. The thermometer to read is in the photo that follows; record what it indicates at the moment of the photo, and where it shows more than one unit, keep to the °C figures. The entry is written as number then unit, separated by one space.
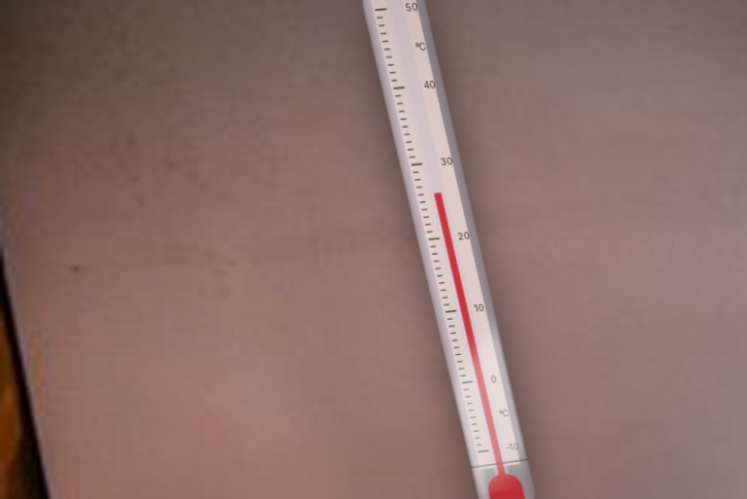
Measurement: 26 °C
